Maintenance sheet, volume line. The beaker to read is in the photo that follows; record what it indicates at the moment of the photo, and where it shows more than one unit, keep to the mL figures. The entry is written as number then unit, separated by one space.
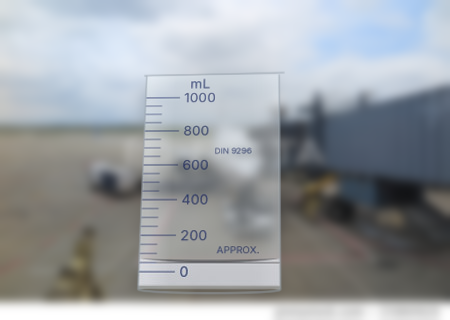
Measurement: 50 mL
